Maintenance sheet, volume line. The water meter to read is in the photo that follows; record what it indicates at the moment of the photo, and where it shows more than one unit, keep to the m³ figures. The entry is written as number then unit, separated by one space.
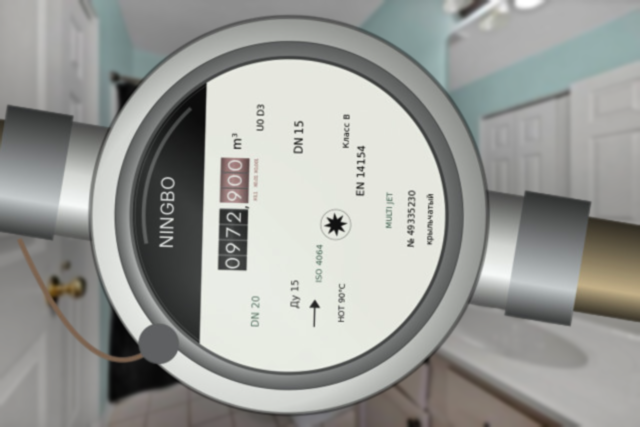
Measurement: 972.900 m³
